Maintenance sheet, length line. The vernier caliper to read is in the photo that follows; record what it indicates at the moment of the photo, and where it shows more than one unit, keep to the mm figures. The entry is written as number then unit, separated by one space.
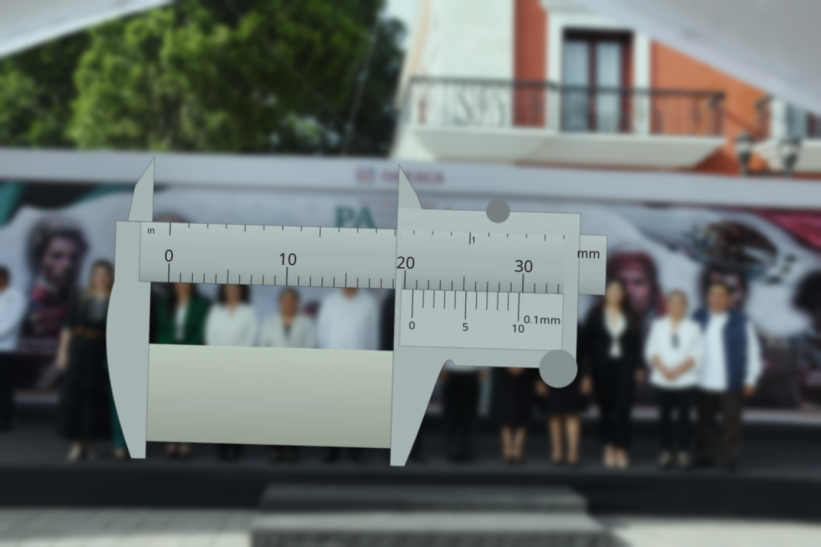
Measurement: 20.7 mm
